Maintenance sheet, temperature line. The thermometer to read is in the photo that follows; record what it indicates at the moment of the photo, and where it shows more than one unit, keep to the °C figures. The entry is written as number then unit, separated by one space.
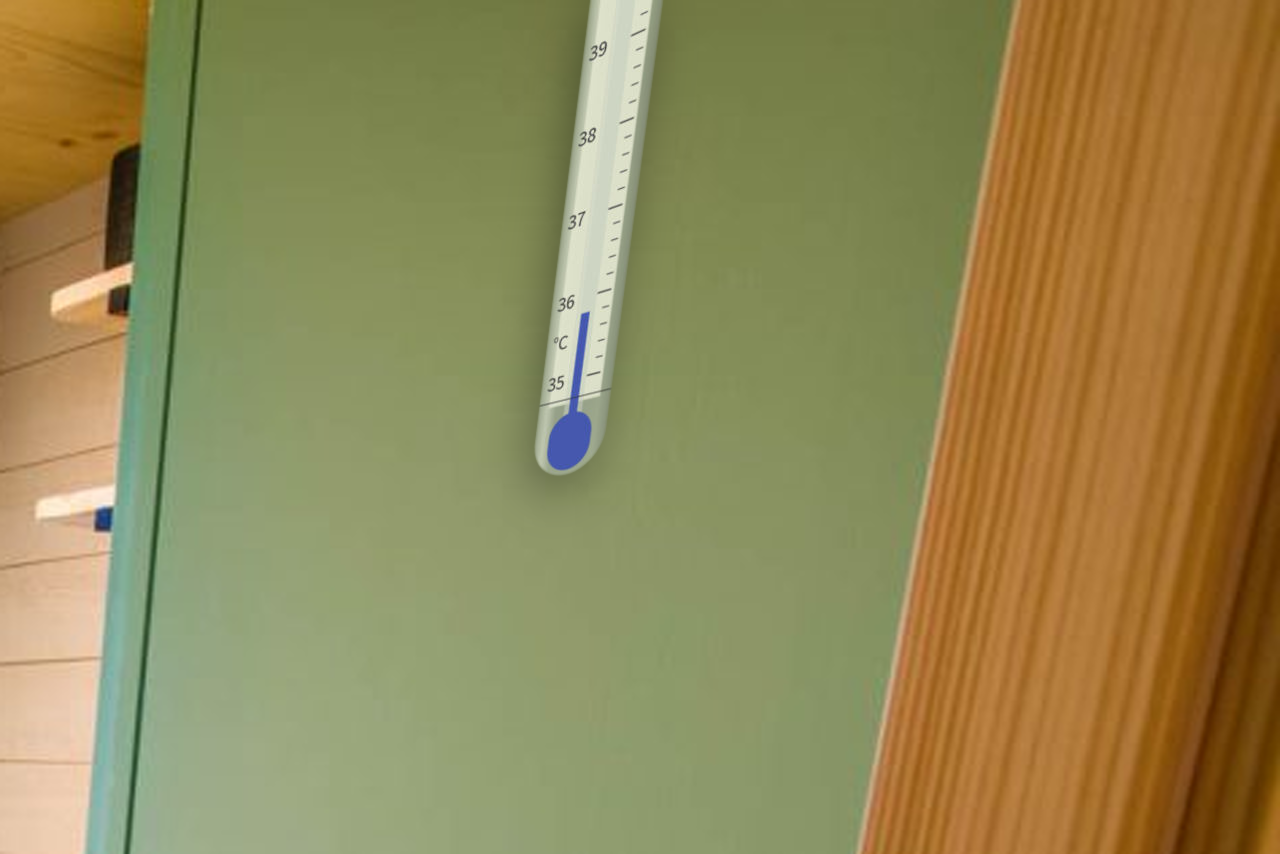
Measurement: 35.8 °C
